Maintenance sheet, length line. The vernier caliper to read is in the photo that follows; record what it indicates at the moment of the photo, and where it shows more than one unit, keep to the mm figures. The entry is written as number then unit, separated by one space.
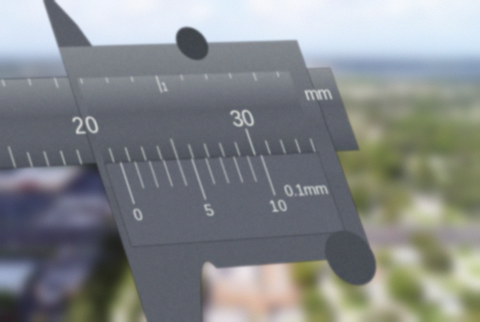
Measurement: 21.4 mm
